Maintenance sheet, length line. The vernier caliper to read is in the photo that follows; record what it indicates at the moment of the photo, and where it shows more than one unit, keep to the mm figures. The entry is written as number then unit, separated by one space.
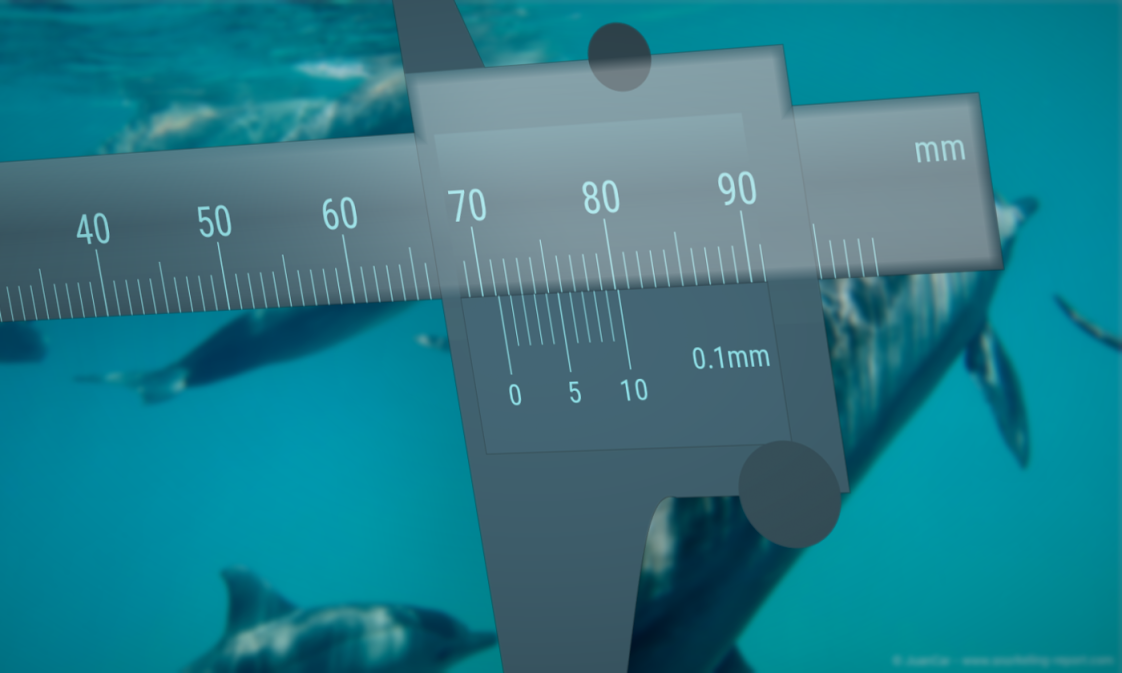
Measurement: 71.2 mm
